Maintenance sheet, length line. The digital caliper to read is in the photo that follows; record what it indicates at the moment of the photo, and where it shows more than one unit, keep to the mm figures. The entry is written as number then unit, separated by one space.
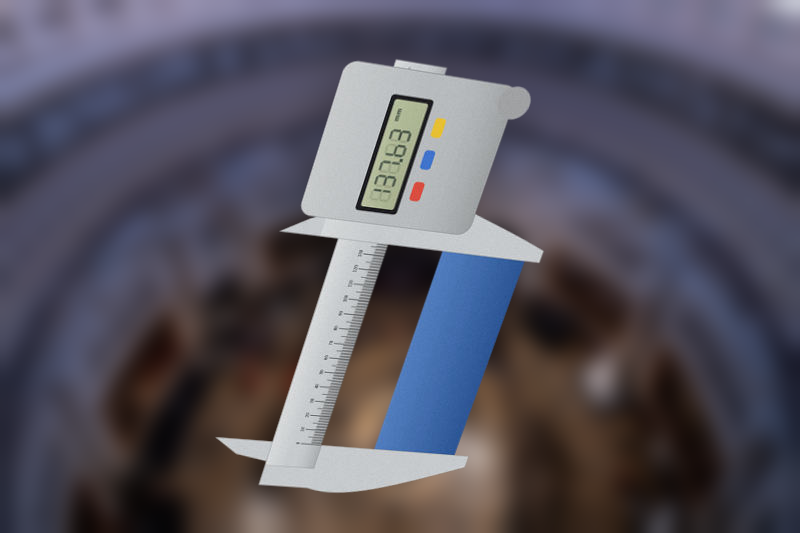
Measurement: 137.63 mm
